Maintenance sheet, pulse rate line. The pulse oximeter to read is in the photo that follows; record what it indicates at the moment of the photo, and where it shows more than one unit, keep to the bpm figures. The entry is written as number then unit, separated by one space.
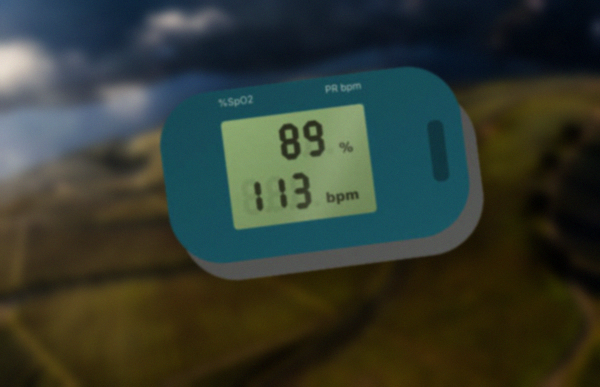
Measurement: 113 bpm
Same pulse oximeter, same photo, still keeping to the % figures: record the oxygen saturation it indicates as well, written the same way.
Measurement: 89 %
